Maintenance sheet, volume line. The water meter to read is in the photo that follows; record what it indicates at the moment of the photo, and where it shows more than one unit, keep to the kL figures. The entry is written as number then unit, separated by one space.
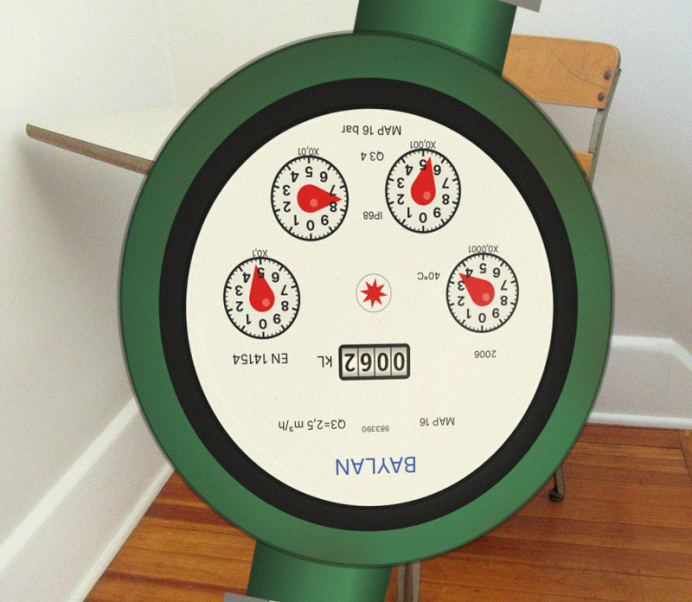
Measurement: 62.4753 kL
